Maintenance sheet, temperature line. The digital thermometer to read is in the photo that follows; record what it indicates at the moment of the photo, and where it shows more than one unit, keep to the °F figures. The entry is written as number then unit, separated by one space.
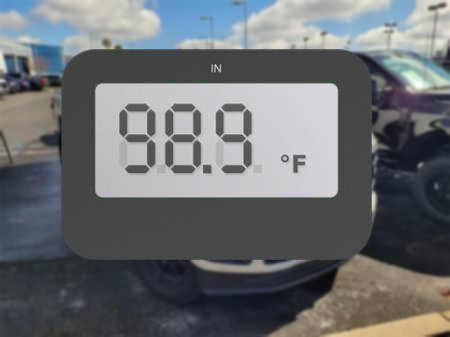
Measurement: 98.9 °F
